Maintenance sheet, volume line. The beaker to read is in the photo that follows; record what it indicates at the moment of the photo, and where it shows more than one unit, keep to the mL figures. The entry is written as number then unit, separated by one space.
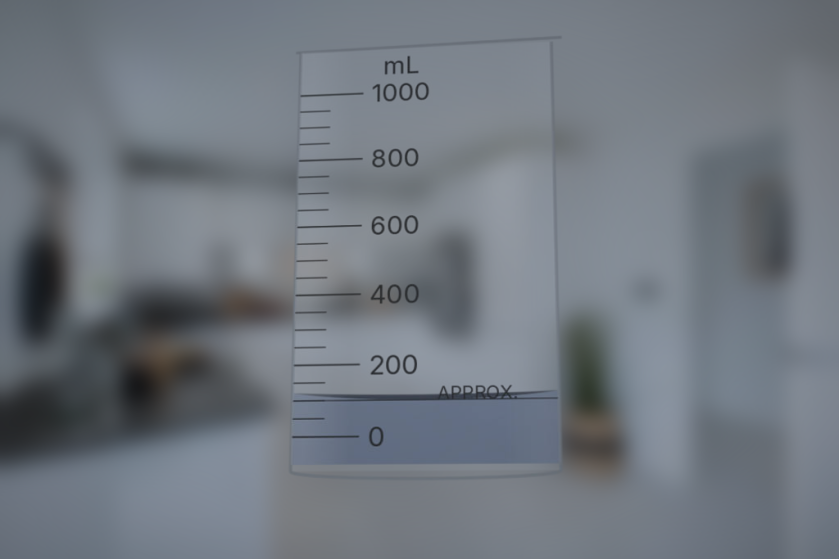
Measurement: 100 mL
